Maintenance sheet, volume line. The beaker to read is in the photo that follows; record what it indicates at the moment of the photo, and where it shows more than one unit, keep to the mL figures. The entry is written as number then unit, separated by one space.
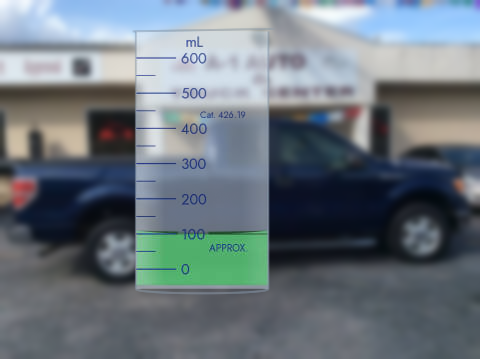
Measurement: 100 mL
